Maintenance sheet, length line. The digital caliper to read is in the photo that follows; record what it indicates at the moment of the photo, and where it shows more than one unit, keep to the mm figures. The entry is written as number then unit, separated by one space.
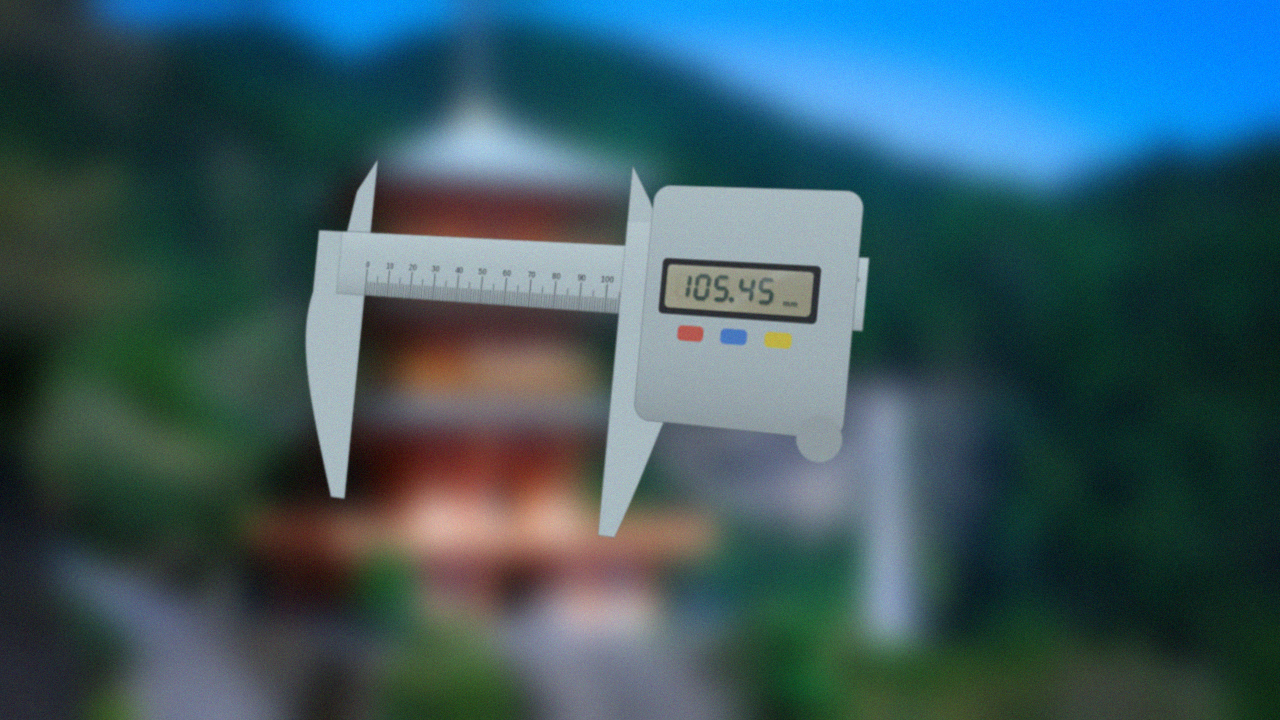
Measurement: 105.45 mm
